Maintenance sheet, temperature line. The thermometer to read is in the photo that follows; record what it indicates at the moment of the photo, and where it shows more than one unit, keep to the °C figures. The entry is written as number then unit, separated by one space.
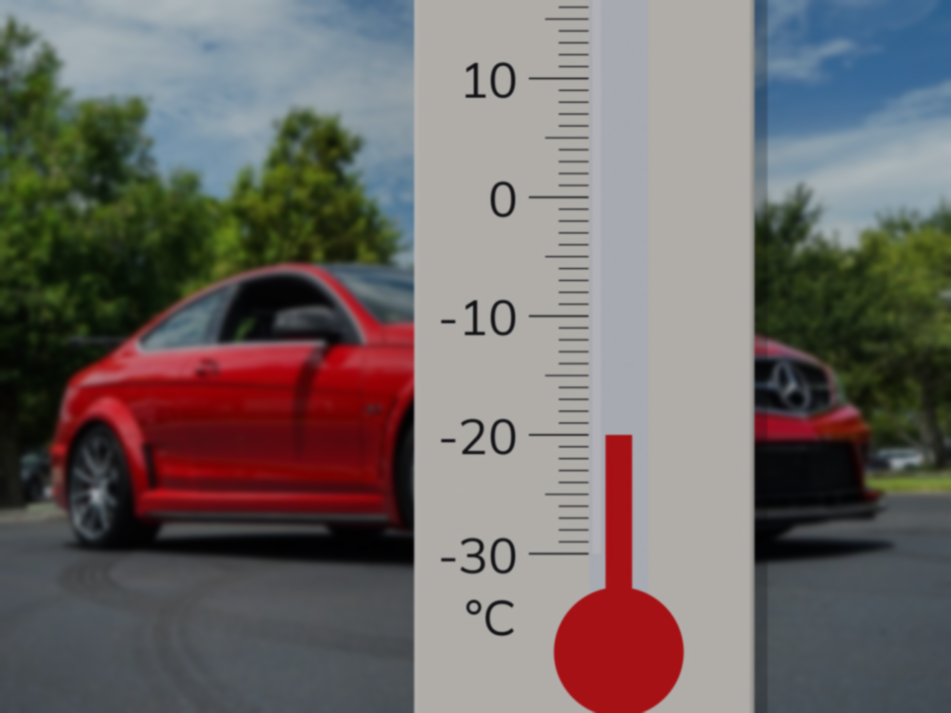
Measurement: -20 °C
